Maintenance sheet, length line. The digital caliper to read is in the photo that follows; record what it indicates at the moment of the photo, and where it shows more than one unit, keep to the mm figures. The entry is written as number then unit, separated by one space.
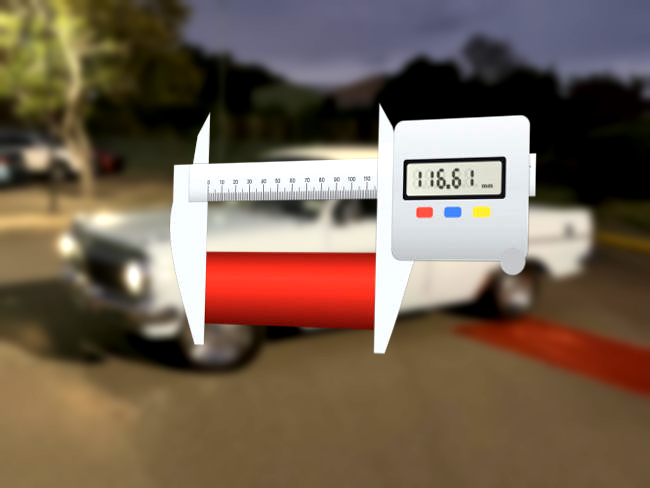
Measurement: 116.61 mm
